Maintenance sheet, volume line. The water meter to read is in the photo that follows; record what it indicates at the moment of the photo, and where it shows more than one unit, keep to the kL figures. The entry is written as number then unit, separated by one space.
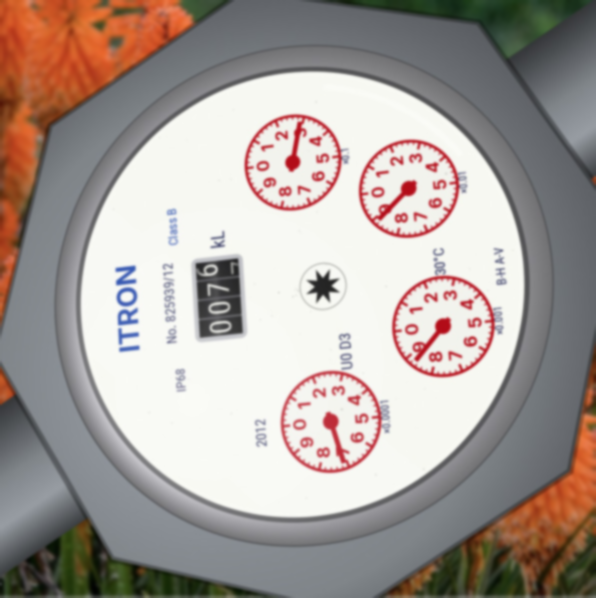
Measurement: 76.2887 kL
